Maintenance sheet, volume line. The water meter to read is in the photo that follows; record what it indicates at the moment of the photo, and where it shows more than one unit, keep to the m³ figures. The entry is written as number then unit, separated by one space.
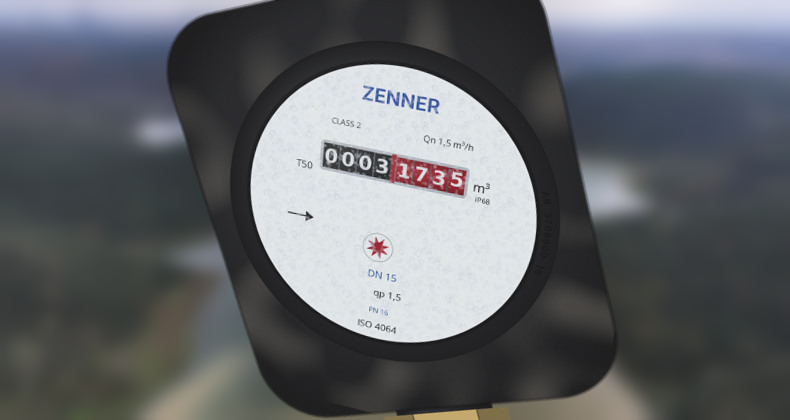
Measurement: 3.1735 m³
